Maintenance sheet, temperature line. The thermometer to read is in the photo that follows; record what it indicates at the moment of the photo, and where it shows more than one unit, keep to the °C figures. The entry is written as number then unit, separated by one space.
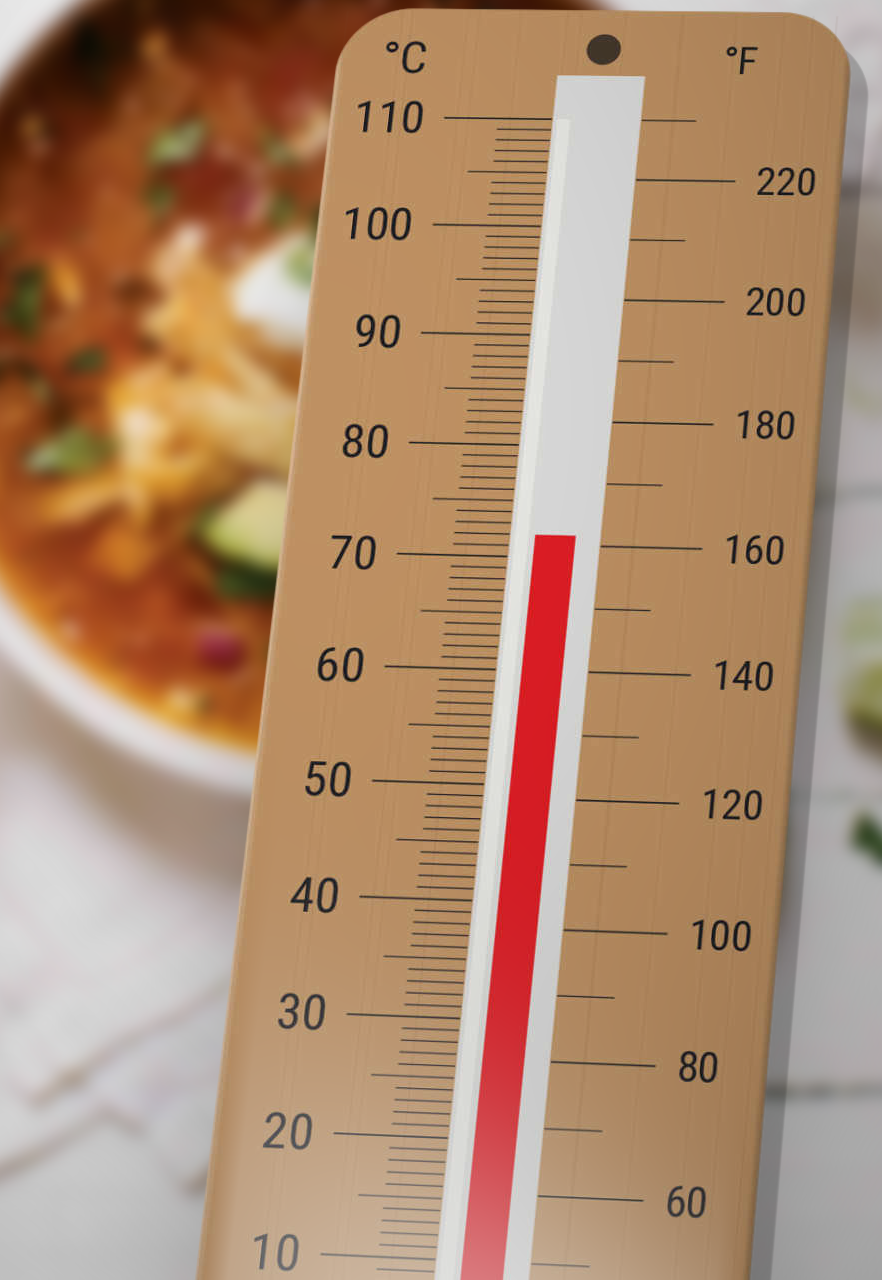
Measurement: 72 °C
